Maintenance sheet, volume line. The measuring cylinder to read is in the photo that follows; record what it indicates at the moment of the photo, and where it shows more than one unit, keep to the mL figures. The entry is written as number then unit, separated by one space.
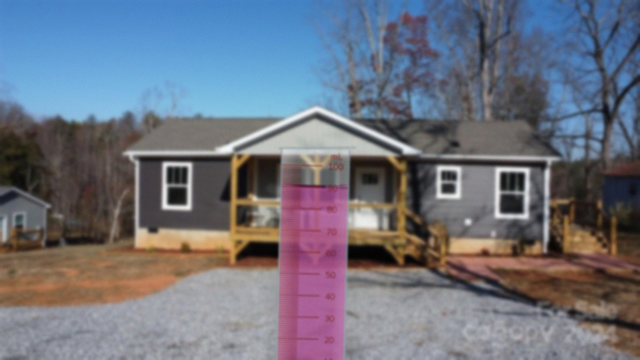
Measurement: 90 mL
